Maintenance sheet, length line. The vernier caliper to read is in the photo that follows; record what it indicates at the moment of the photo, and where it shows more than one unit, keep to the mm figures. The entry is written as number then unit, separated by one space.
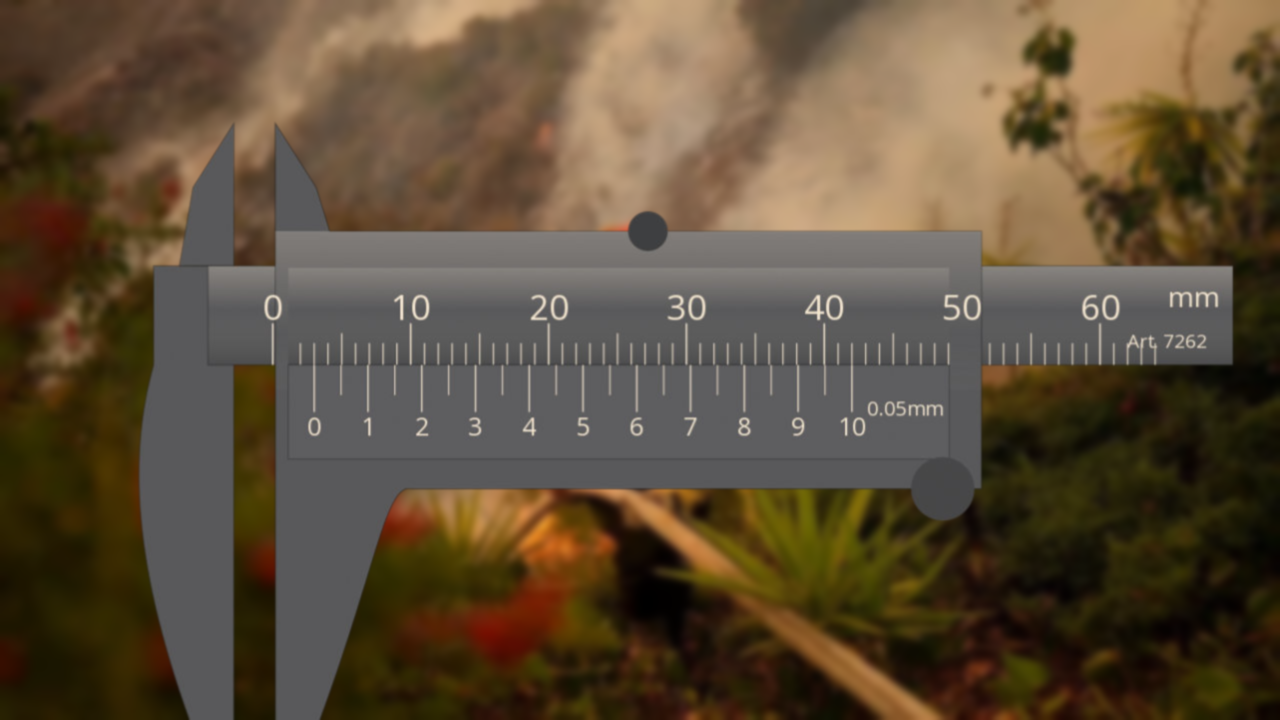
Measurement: 3.0 mm
